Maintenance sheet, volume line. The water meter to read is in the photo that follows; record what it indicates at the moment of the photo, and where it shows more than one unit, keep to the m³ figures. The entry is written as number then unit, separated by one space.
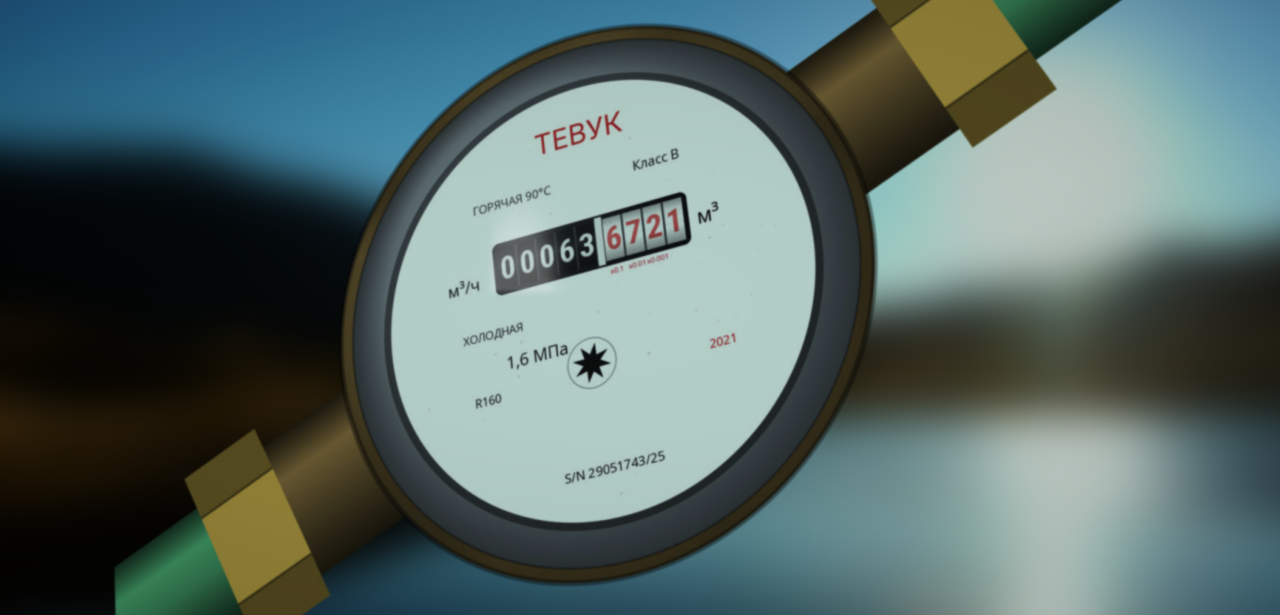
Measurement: 63.6721 m³
